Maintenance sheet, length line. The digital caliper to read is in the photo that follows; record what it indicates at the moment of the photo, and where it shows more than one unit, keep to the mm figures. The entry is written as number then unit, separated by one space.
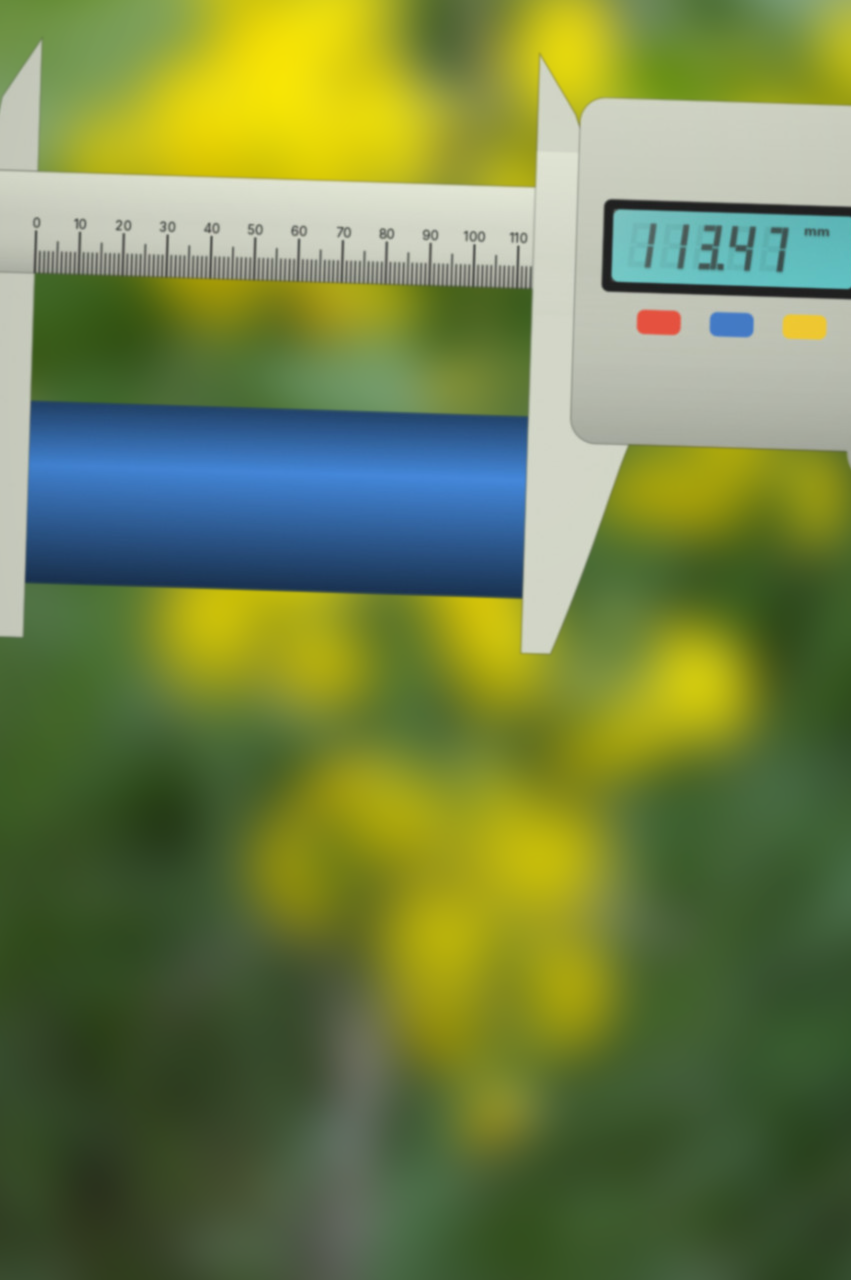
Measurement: 113.47 mm
